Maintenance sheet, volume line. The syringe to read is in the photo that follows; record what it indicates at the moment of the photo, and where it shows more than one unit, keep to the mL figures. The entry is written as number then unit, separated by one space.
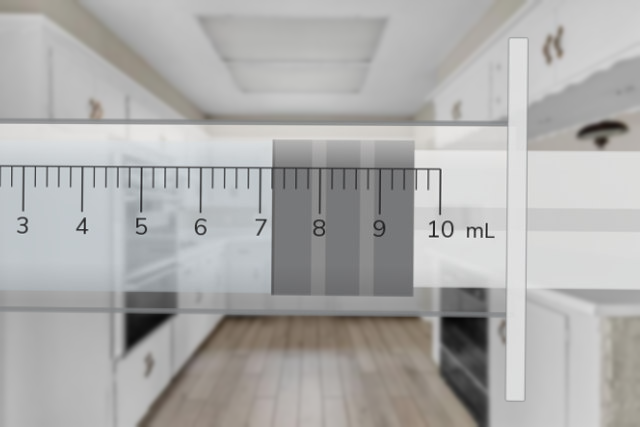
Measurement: 7.2 mL
